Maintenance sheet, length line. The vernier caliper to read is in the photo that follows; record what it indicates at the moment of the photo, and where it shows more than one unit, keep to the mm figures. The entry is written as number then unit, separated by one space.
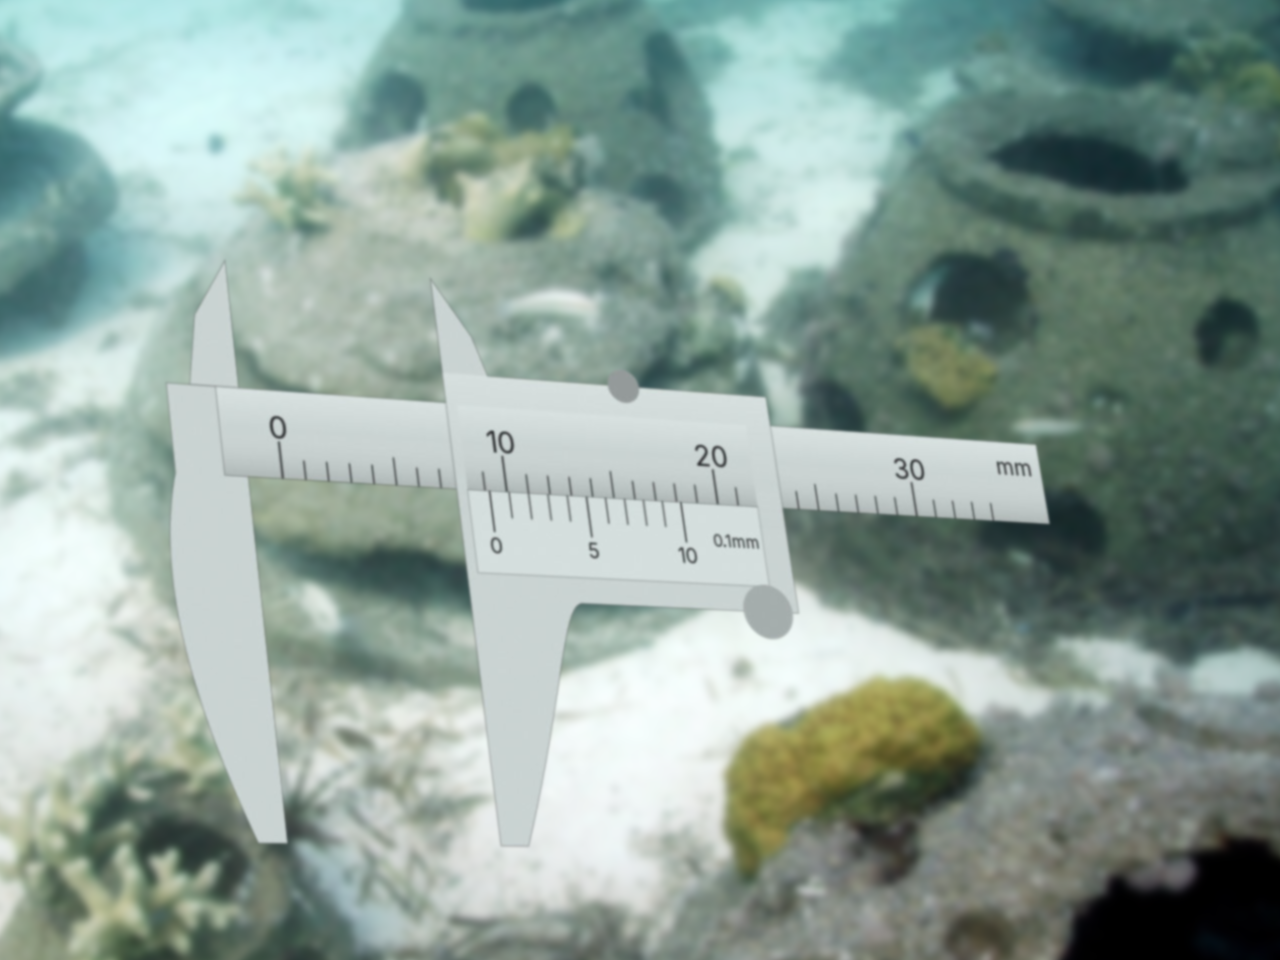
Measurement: 9.2 mm
